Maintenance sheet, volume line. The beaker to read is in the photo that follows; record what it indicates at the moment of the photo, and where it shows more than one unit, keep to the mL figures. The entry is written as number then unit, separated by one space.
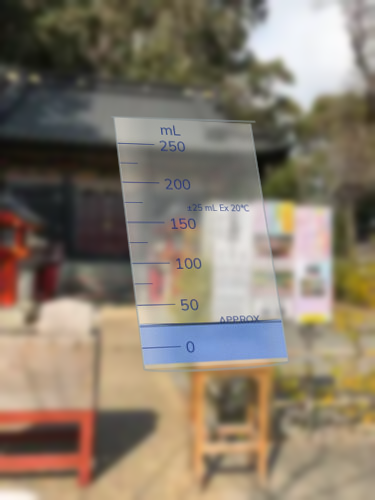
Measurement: 25 mL
